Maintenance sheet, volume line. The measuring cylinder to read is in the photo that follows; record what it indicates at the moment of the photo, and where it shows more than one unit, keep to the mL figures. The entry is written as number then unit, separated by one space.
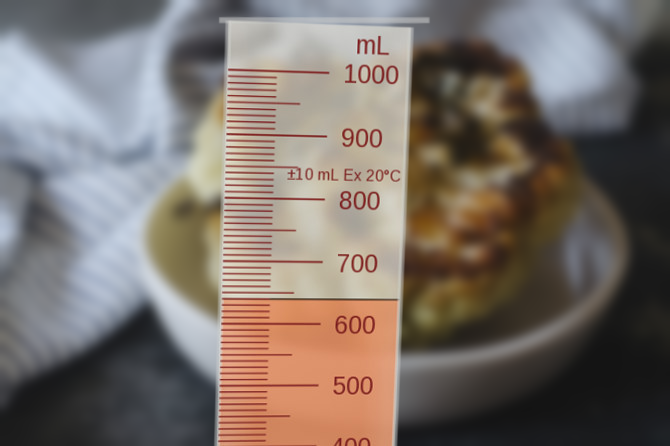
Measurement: 640 mL
